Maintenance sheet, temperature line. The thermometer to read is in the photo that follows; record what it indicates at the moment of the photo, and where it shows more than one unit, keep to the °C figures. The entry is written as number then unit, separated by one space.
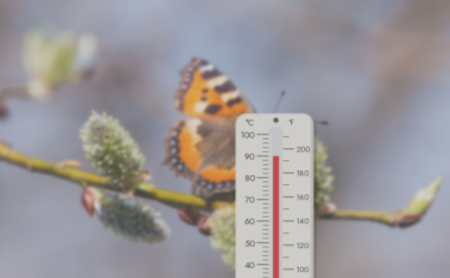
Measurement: 90 °C
